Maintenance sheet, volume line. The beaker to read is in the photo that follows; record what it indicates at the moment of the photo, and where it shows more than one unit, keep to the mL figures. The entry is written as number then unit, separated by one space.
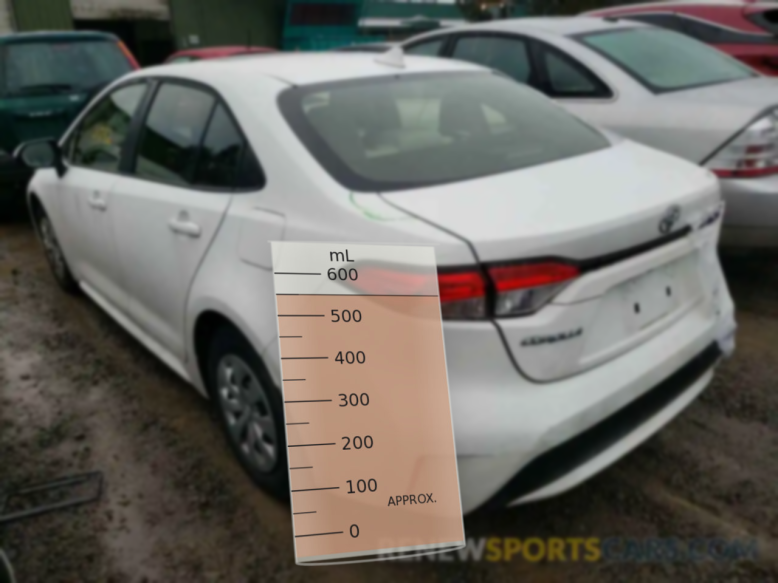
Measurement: 550 mL
